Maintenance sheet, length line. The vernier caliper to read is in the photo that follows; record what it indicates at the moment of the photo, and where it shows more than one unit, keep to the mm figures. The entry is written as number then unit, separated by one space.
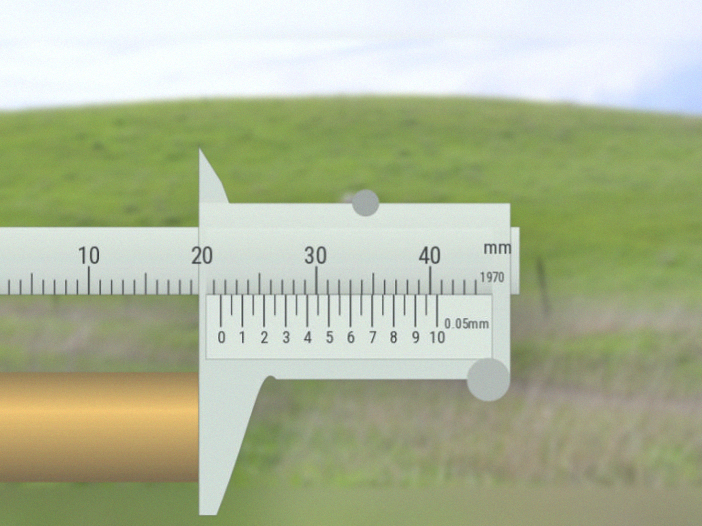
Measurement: 21.6 mm
